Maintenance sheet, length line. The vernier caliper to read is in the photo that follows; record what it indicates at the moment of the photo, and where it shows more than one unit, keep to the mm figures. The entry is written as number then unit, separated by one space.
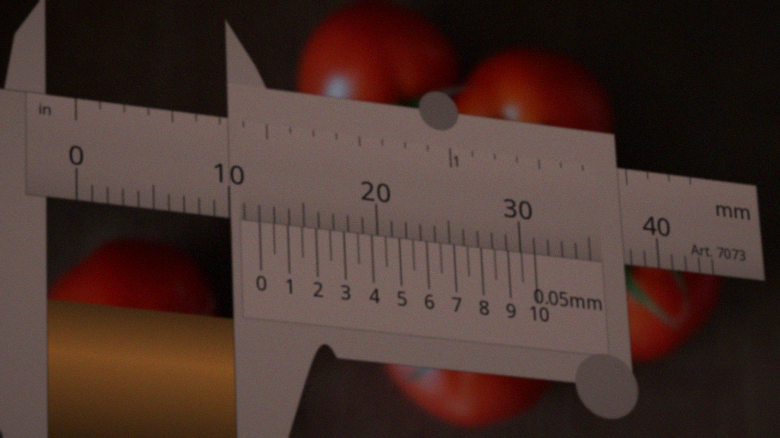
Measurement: 12.0 mm
